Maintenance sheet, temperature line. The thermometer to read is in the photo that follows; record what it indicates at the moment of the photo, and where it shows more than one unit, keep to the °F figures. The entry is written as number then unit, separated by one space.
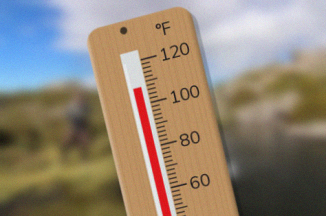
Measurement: 108 °F
